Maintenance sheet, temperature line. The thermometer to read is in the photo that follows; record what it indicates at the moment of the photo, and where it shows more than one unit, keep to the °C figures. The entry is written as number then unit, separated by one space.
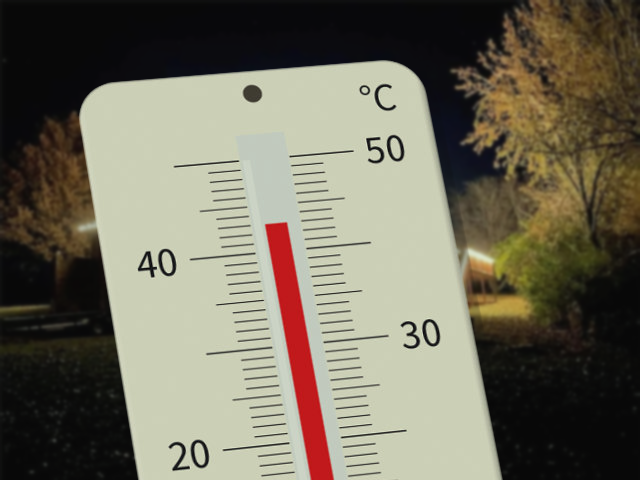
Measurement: 43 °C
